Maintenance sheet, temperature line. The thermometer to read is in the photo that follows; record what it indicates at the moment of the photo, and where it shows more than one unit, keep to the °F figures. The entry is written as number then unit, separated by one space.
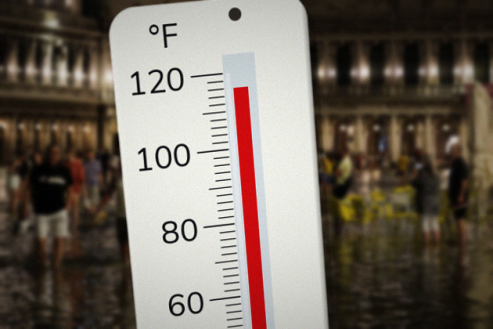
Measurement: 116 °F
